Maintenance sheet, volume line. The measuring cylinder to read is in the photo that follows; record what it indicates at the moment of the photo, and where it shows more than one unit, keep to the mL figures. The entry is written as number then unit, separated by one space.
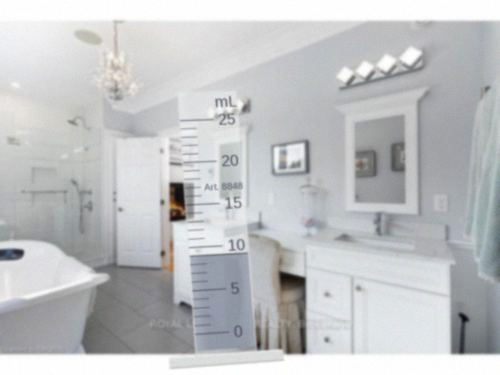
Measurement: 9 mL
